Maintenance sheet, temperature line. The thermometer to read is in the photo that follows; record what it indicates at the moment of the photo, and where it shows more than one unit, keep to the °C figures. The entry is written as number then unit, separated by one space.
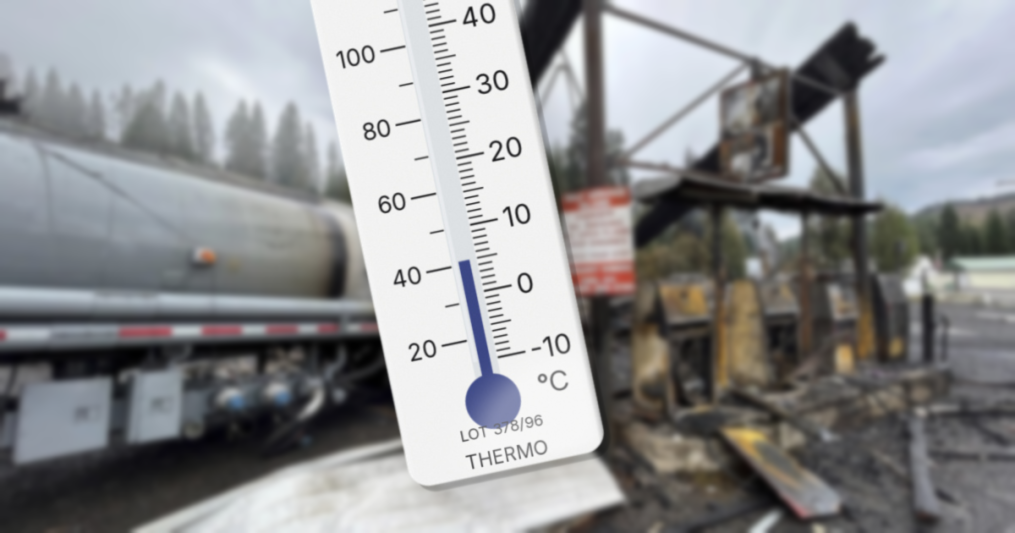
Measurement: 5 °C
